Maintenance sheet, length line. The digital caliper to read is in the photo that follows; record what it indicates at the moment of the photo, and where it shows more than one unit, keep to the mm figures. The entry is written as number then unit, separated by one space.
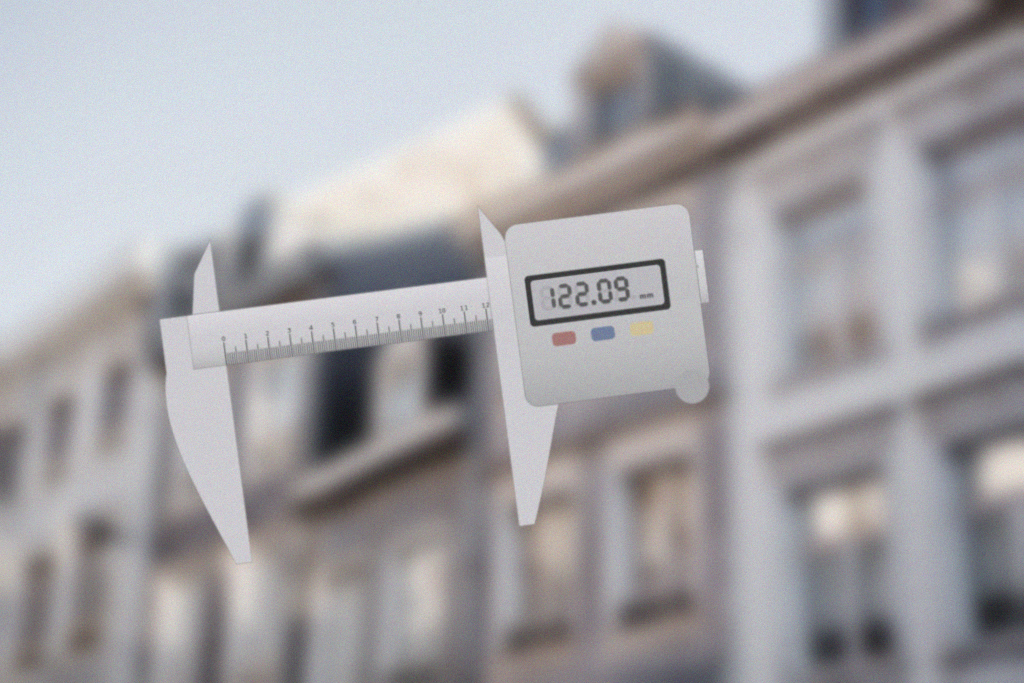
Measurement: 122.09 mm
